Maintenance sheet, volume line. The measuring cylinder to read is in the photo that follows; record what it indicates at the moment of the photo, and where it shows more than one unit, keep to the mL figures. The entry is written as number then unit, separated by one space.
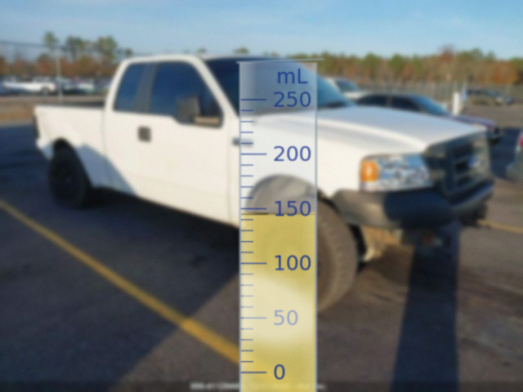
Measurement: 145 mL
